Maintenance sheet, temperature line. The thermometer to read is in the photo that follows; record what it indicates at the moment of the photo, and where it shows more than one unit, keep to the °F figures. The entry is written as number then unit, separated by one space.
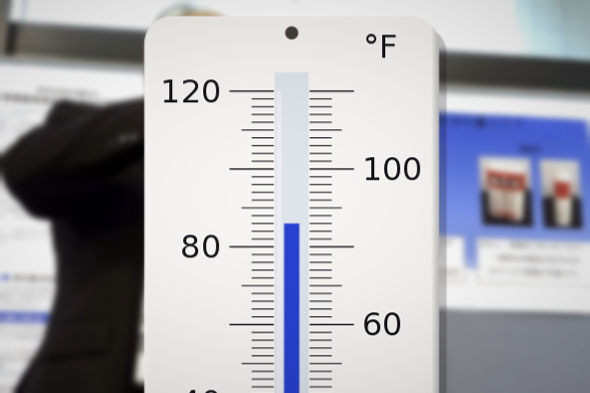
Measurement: 86 °F
